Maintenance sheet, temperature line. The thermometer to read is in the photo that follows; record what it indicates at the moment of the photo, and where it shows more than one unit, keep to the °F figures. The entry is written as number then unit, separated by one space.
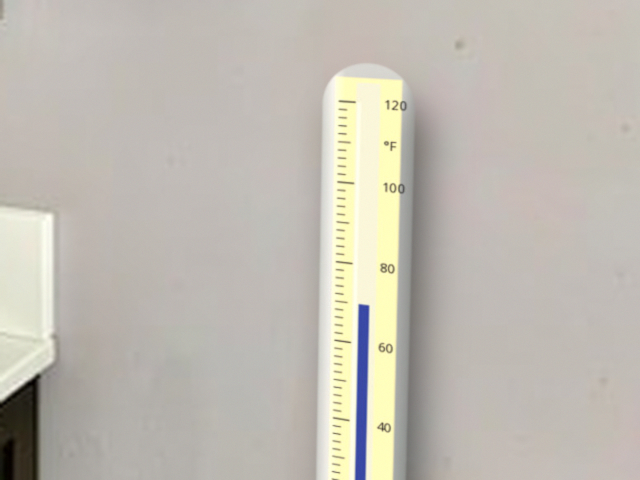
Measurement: 70 °F
